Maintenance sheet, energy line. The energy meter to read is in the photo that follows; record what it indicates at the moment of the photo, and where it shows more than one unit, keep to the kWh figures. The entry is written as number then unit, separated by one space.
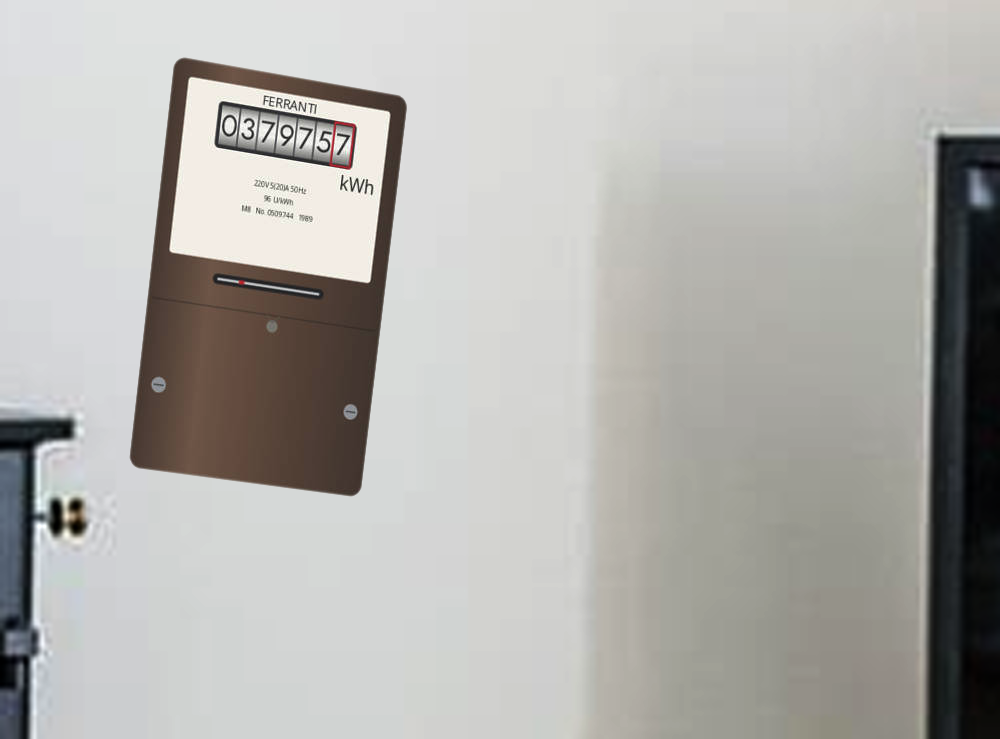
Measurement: 37975.7 kWh
